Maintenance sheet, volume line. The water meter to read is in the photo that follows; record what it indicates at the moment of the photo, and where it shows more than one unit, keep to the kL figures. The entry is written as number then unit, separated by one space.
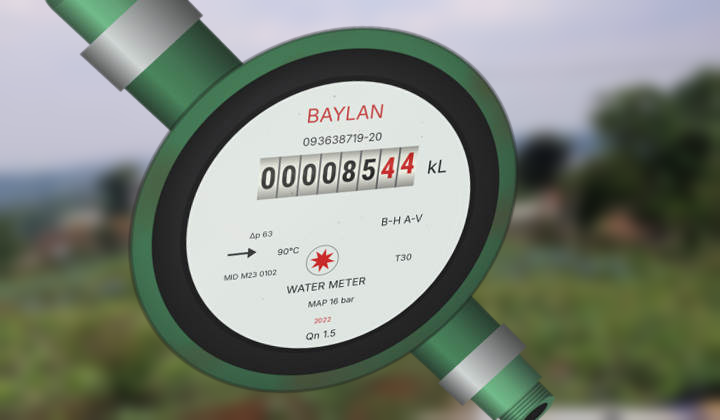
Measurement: 85.44 kL
